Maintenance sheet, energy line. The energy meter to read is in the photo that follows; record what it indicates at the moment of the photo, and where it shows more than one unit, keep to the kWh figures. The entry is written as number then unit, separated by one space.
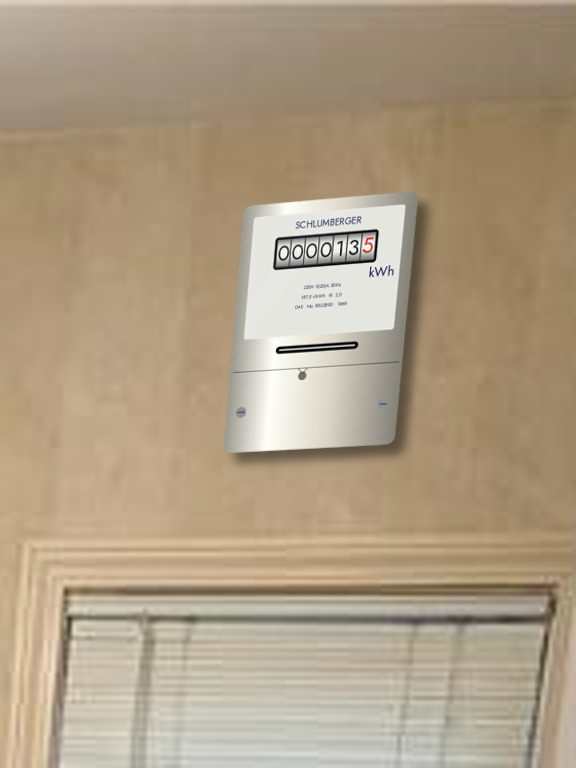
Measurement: 13.5 kWh
